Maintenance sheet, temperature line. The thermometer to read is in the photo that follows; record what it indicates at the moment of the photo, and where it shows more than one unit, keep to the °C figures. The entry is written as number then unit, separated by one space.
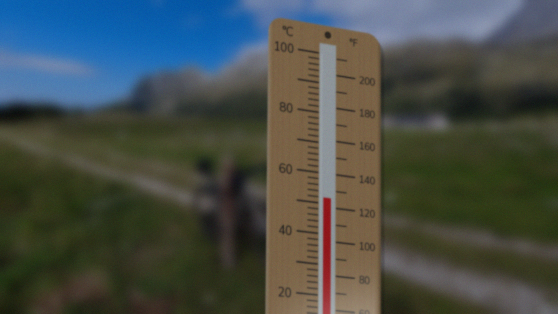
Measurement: 52 °C
